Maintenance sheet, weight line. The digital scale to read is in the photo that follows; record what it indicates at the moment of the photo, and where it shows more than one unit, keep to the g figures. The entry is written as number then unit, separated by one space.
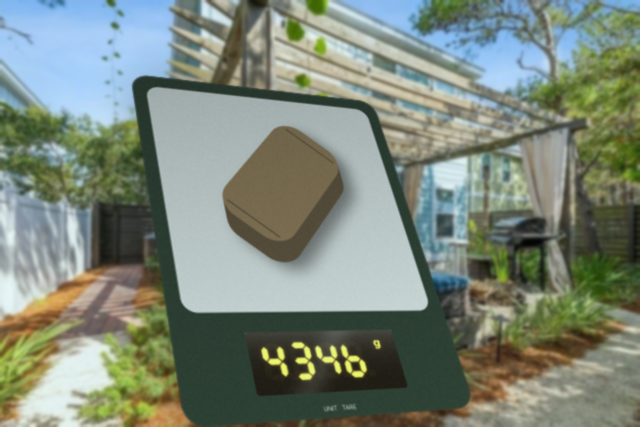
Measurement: 4346 g
